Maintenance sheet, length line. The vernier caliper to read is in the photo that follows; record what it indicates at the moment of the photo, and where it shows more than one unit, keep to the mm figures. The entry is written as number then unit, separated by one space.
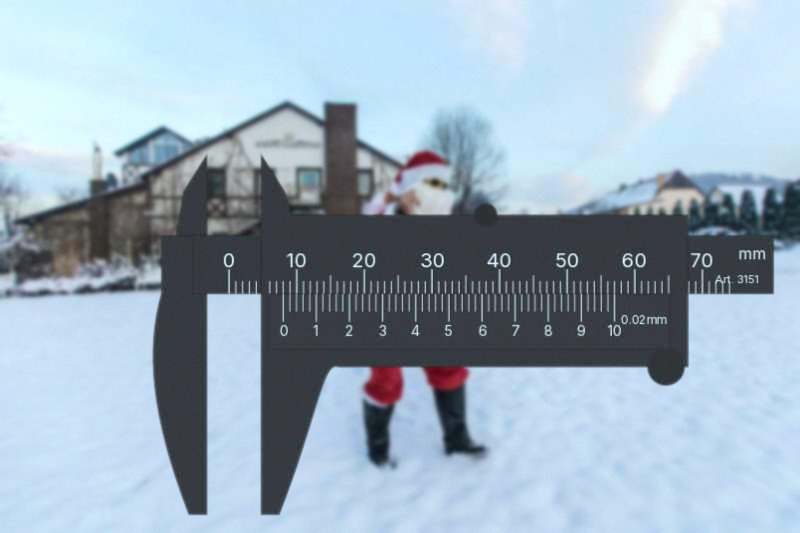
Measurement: 8.0 mm
